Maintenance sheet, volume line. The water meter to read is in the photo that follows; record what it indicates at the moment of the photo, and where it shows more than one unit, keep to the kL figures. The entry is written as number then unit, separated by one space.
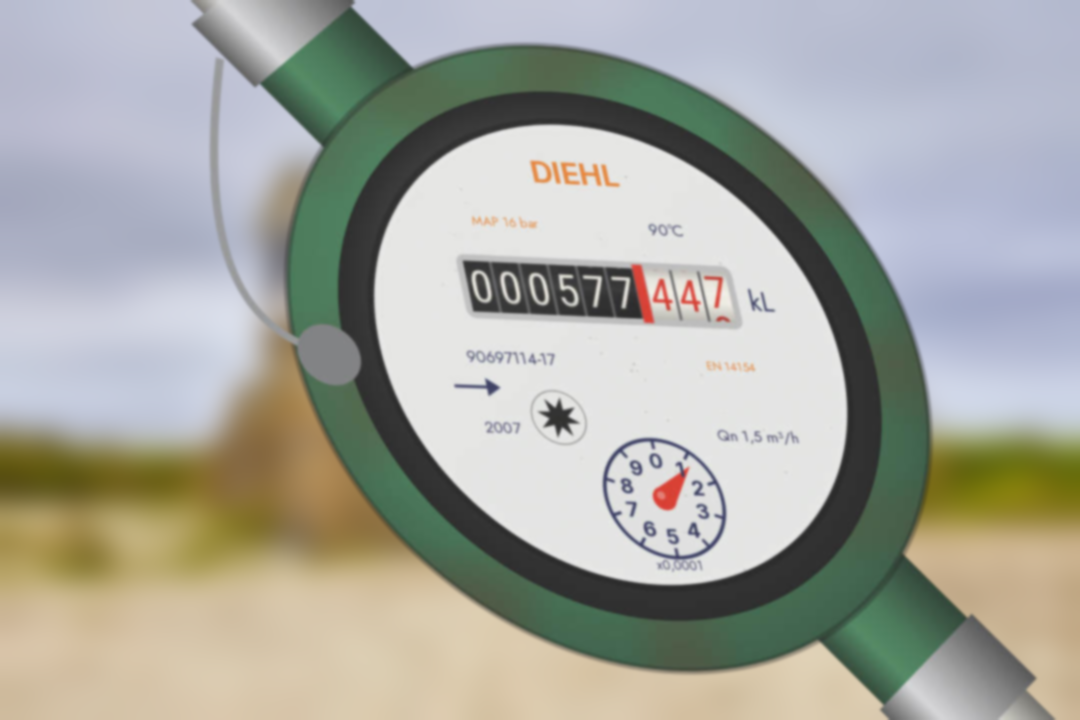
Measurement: 577.4471 kL
